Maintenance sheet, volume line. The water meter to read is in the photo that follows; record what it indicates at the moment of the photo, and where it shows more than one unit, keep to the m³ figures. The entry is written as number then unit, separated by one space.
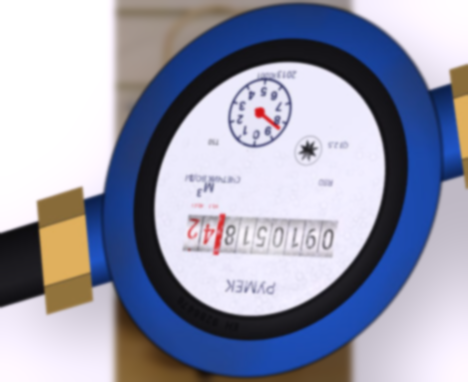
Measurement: 910518.418 m³
